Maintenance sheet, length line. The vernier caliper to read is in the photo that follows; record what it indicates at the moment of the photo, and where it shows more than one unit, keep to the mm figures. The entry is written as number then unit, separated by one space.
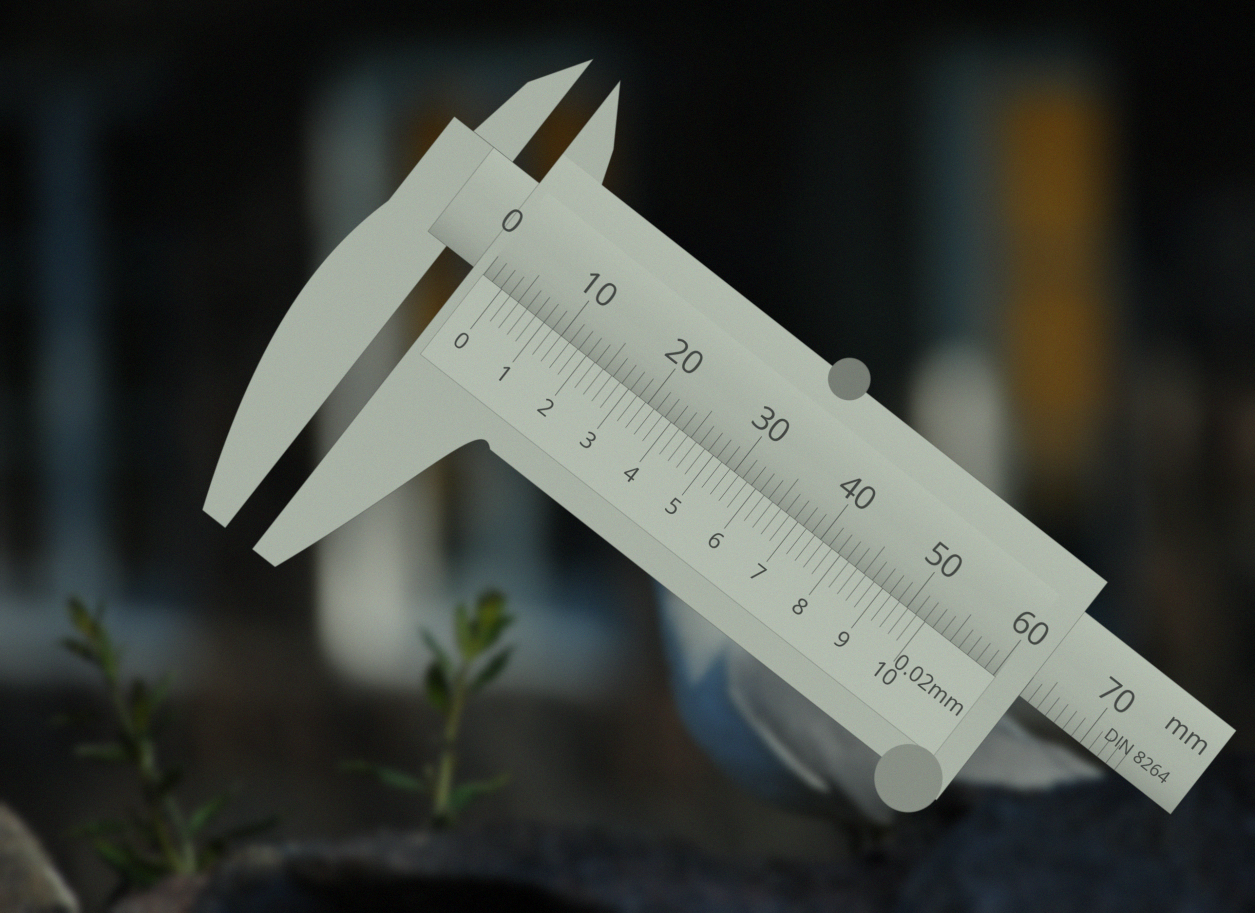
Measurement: 3.1 mm
